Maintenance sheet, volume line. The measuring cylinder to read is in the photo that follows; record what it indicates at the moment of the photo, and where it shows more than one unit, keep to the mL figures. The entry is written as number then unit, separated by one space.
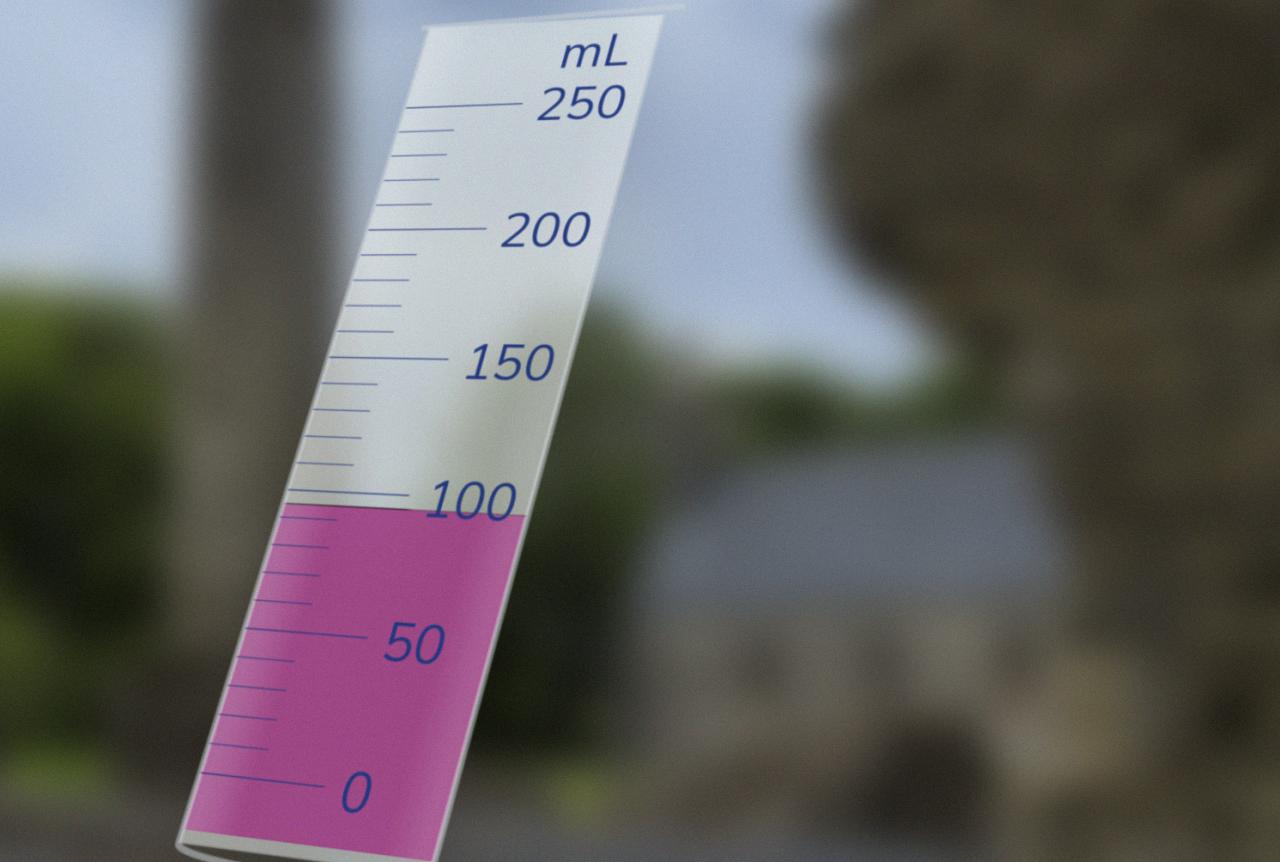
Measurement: 95 mL
